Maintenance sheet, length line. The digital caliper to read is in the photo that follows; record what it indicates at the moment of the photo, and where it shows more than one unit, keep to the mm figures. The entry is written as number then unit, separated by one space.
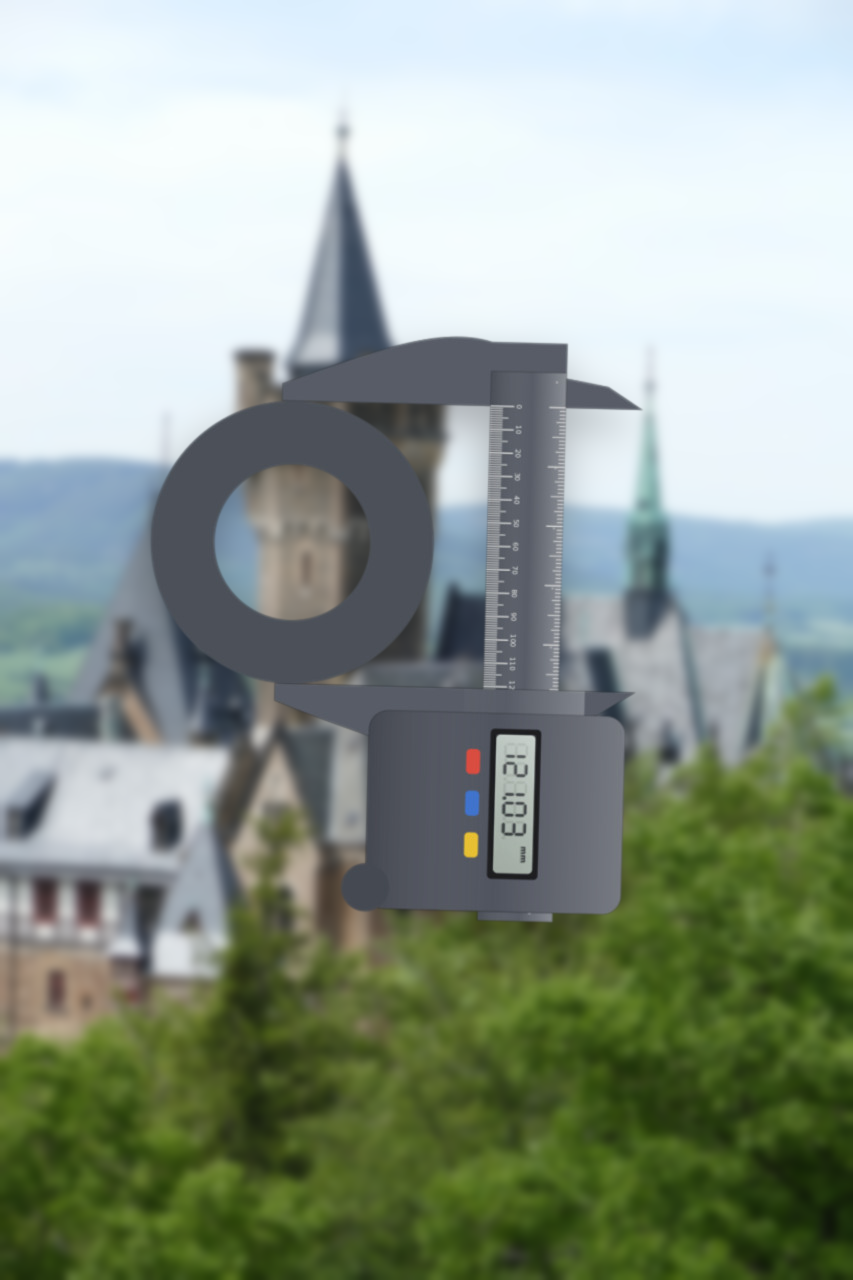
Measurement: 121.03 mm
